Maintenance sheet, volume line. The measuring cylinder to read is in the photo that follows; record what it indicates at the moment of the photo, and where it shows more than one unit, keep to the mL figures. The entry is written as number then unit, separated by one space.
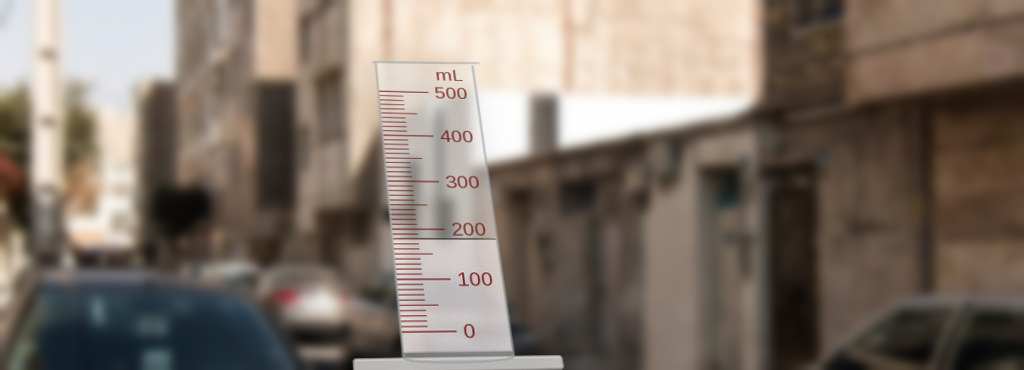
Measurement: 180 mL
